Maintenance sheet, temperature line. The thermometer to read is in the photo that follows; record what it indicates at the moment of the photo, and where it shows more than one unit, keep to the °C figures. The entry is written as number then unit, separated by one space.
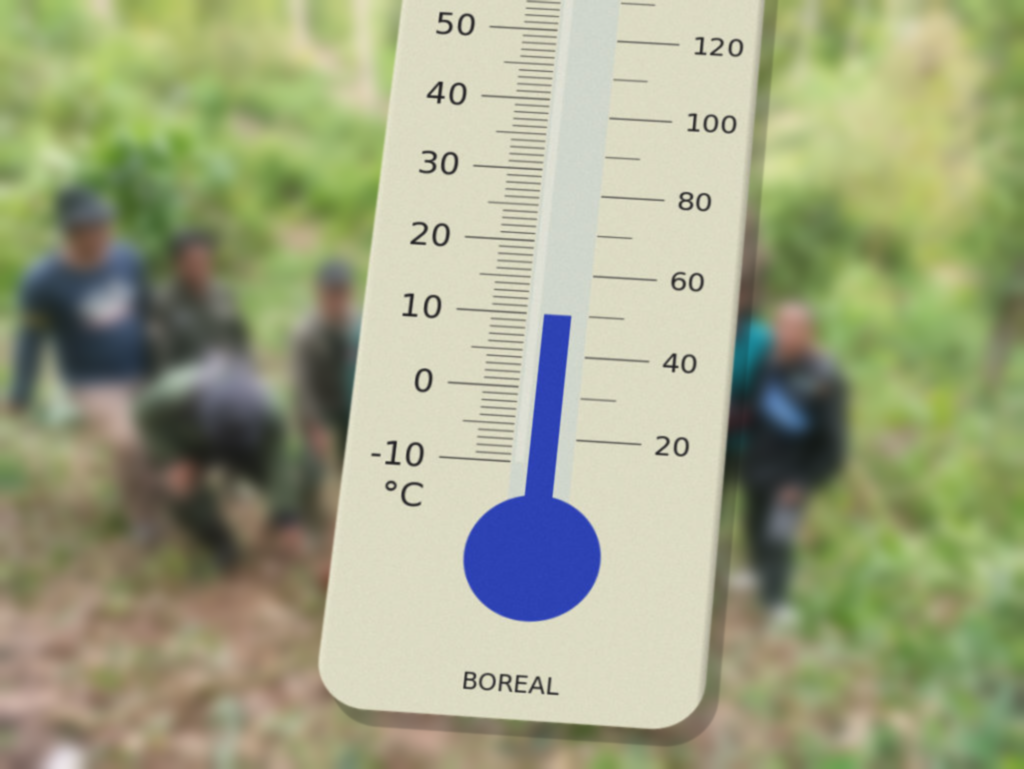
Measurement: 10 °C
